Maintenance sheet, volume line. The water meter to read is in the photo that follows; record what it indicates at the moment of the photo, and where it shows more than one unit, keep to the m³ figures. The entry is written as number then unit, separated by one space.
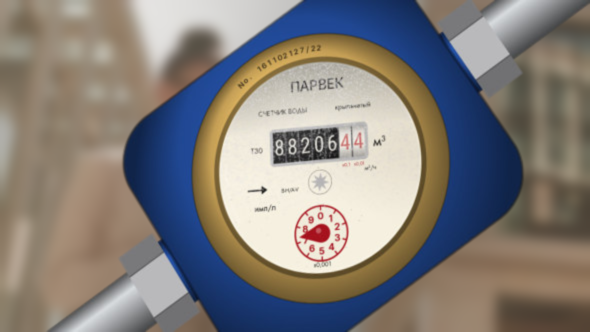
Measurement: 88206.447 m³
